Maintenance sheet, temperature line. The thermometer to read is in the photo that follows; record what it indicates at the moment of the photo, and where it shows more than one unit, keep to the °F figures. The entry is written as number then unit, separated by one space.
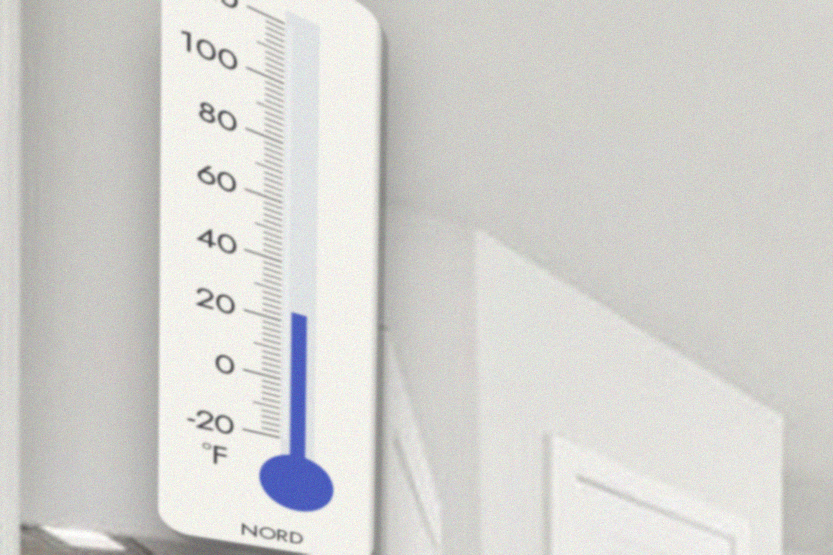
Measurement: 24 °F
